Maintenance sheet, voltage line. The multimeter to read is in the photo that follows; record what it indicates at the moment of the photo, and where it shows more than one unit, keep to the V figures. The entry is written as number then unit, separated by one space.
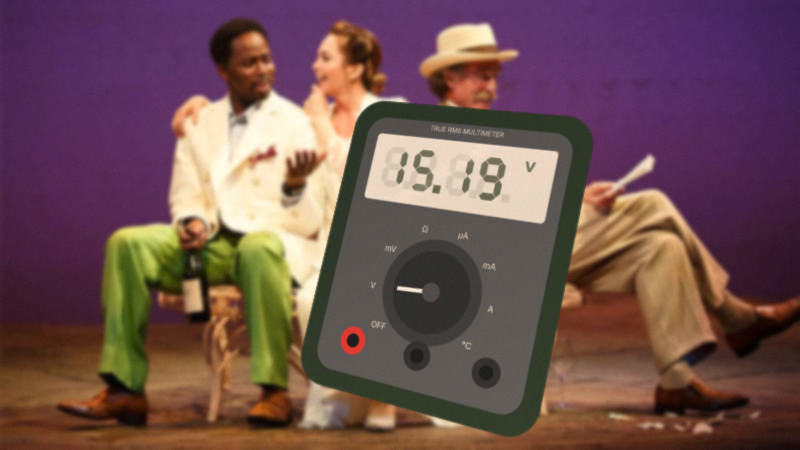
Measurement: 15.19 V
